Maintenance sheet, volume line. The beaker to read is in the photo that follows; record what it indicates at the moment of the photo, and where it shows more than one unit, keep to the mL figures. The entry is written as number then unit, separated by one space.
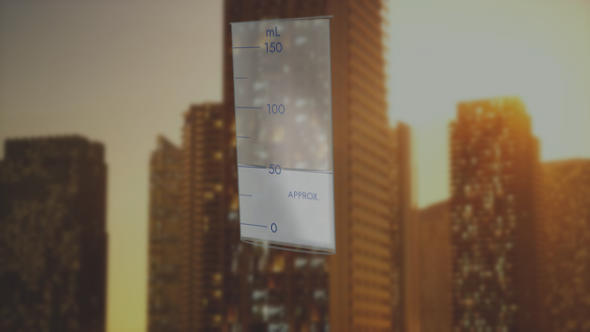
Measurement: 50 mL
